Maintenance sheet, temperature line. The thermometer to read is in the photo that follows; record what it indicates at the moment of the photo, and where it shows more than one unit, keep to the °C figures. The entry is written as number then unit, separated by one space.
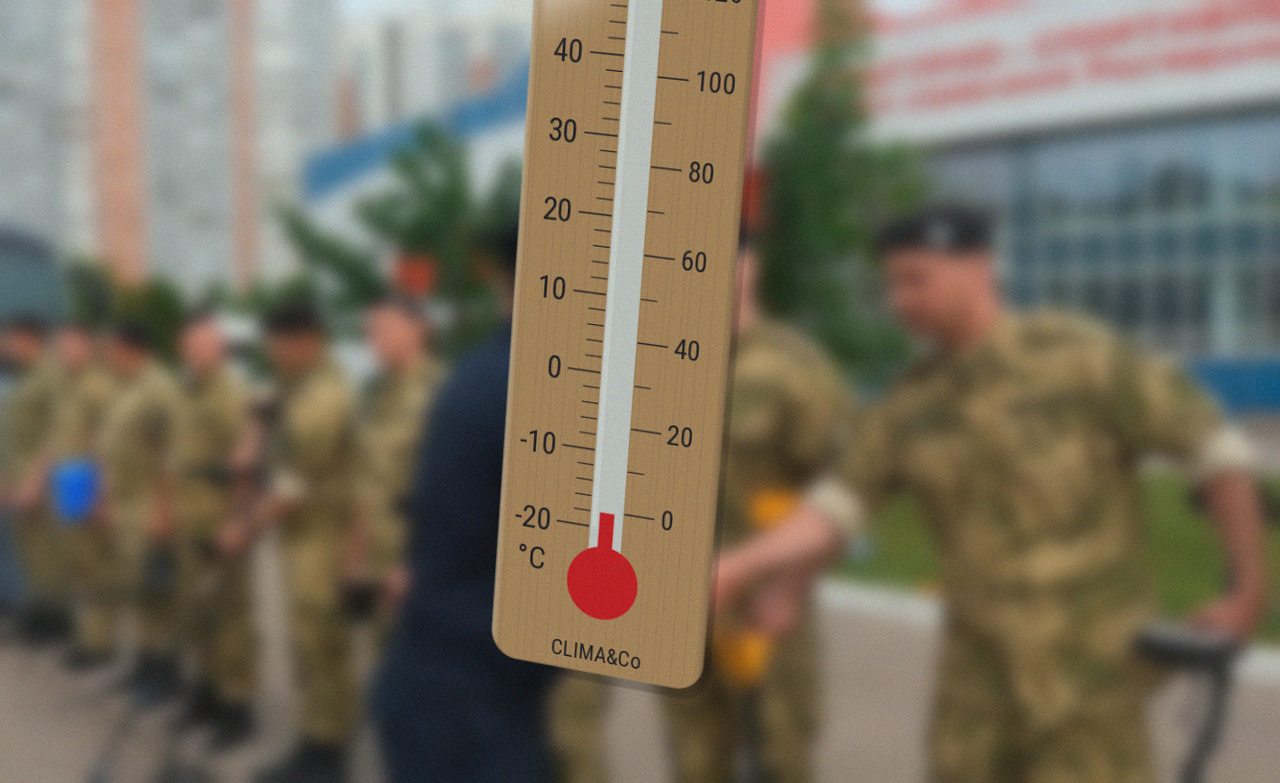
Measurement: -18 °C
